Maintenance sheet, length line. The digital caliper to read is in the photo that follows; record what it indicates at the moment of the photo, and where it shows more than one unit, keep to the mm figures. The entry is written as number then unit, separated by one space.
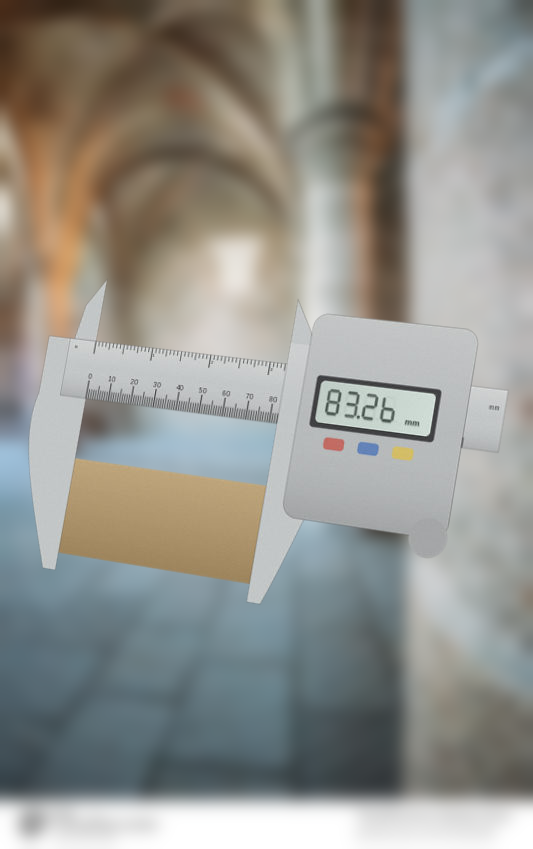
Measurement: 83.26 mm
